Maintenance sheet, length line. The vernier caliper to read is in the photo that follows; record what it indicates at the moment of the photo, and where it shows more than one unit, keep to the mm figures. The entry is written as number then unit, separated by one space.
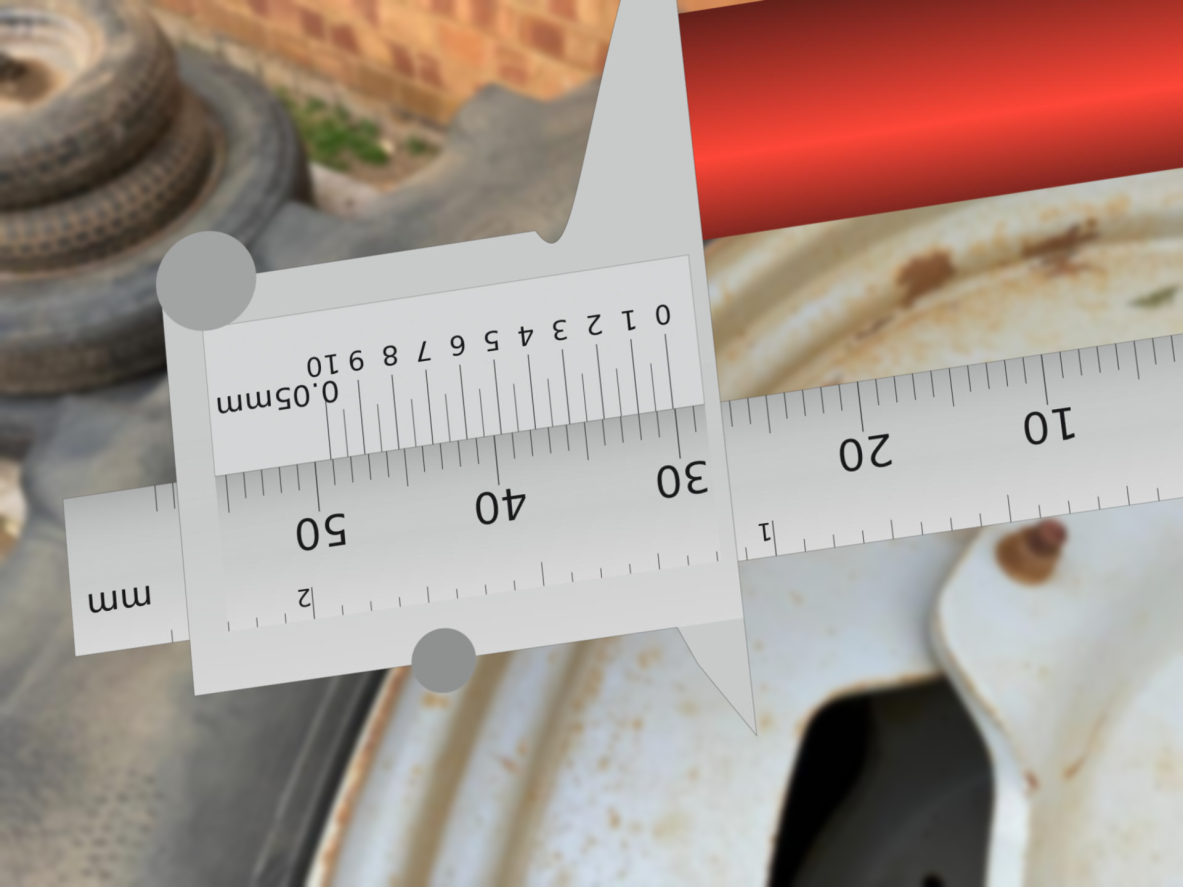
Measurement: 30.1 mm
